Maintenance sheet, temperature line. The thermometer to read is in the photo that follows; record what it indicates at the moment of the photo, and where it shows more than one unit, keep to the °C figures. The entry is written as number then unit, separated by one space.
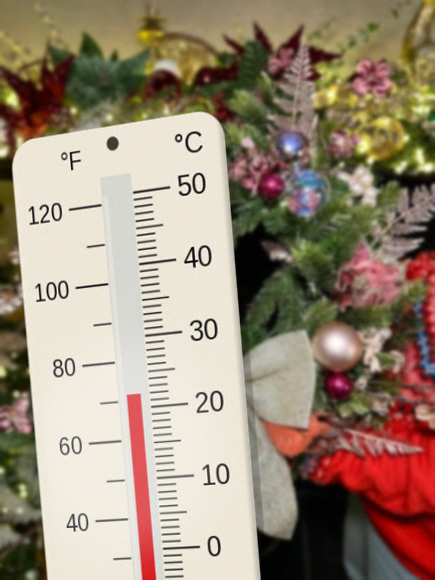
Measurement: 22 °C
